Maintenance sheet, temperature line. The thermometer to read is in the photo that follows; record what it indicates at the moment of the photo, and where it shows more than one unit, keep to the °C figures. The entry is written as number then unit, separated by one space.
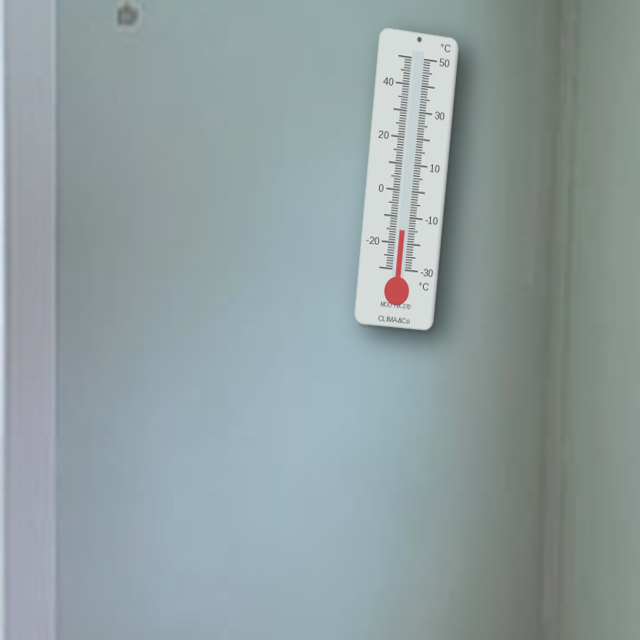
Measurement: -15 °C
